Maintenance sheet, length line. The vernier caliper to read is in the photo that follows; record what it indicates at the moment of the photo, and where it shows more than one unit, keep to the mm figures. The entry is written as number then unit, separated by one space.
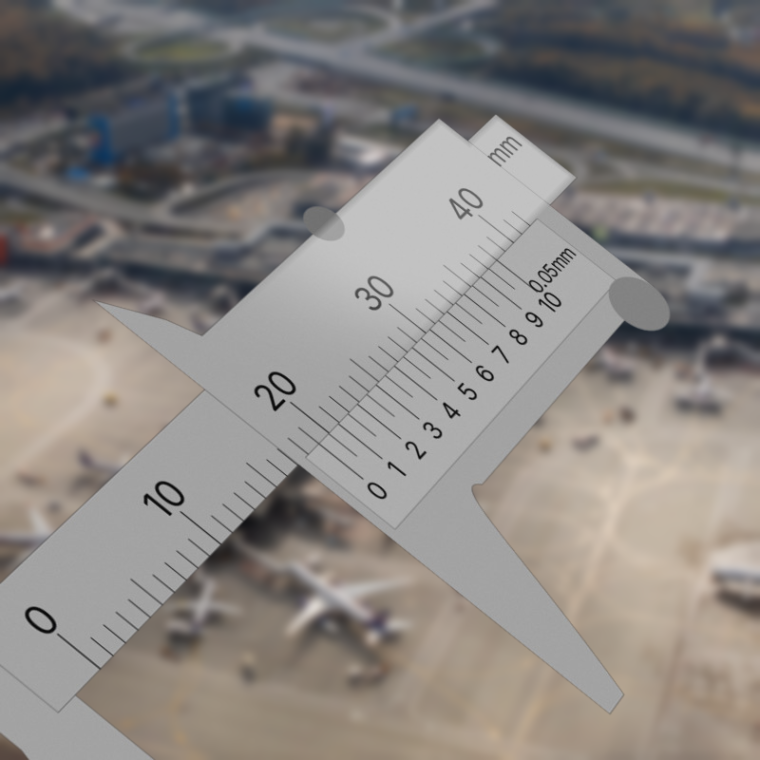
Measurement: 19.0 mm
